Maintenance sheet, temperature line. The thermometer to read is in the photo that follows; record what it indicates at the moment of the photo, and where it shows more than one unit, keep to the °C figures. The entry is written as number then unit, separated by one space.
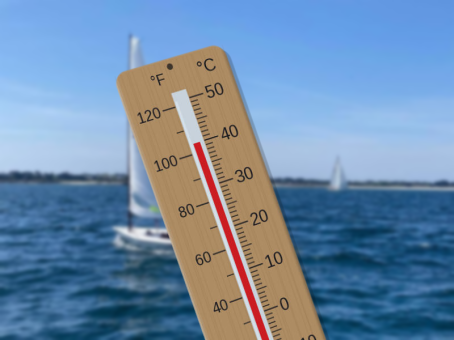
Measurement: 40 °C
